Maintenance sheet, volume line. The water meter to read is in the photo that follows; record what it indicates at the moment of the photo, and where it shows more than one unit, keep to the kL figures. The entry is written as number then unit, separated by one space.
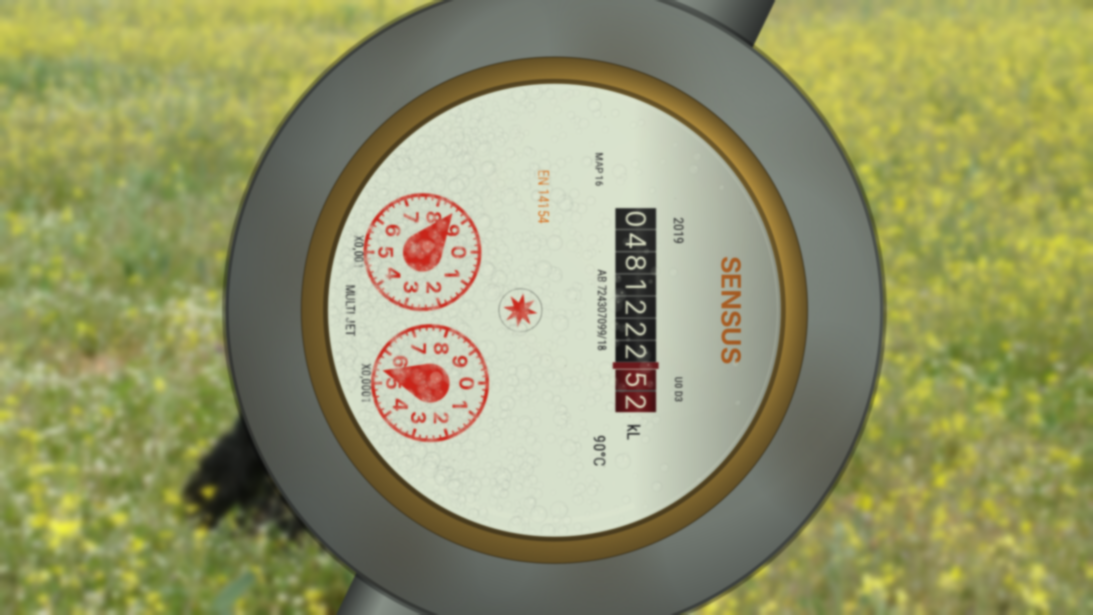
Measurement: 481222.5285 kL
